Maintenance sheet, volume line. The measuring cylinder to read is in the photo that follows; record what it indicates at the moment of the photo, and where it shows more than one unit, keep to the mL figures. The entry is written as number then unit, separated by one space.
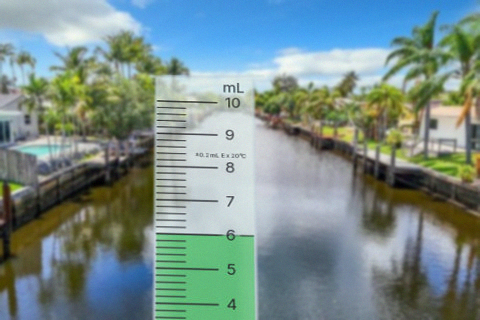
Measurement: 6 mL
